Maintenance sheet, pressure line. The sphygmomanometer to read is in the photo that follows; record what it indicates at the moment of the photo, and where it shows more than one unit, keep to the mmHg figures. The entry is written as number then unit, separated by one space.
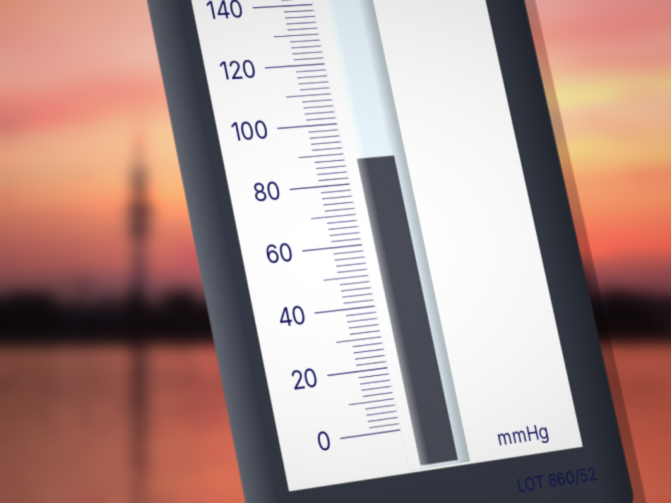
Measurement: 88 mmHg
